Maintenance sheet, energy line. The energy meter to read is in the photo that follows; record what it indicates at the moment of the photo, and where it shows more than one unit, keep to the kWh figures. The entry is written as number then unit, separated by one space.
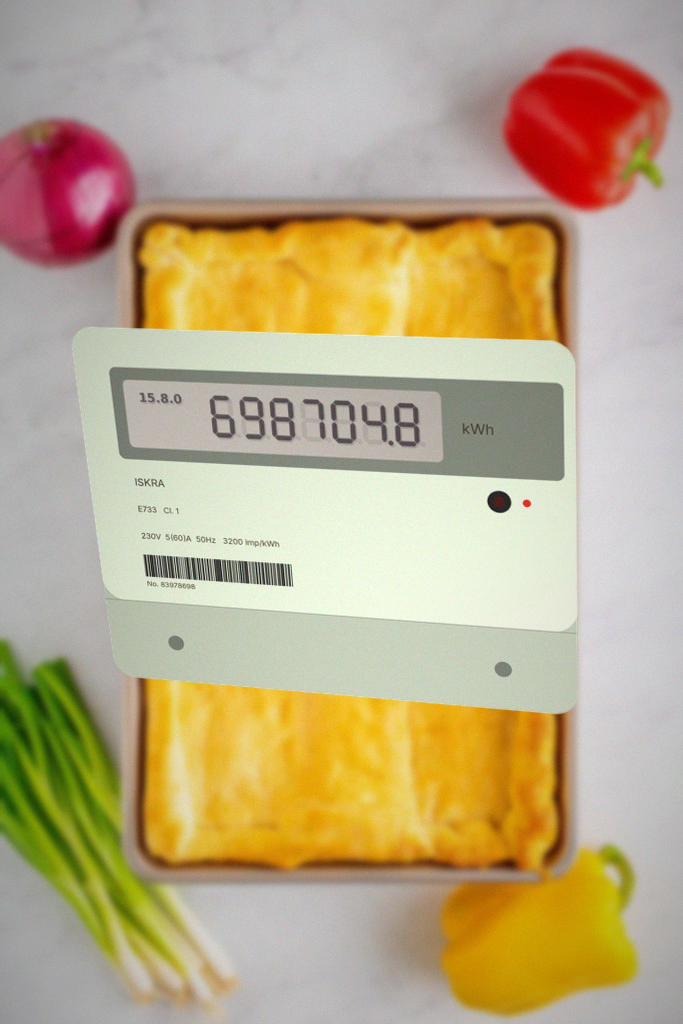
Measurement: 698704.8 kWh
